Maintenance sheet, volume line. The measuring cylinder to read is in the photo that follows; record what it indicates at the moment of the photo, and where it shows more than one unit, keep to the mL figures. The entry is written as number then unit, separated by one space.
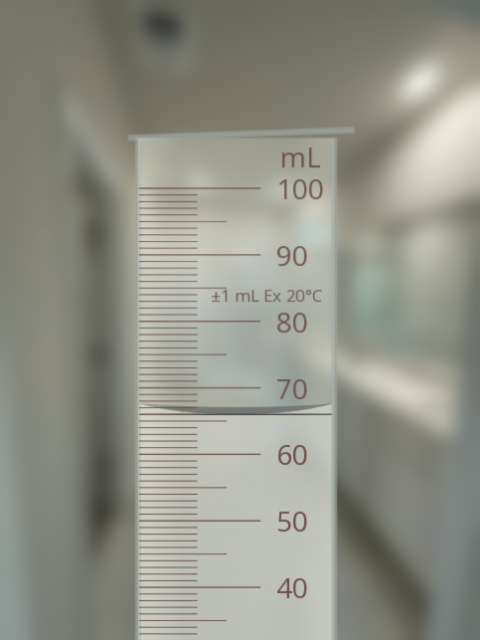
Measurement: 66 mL
